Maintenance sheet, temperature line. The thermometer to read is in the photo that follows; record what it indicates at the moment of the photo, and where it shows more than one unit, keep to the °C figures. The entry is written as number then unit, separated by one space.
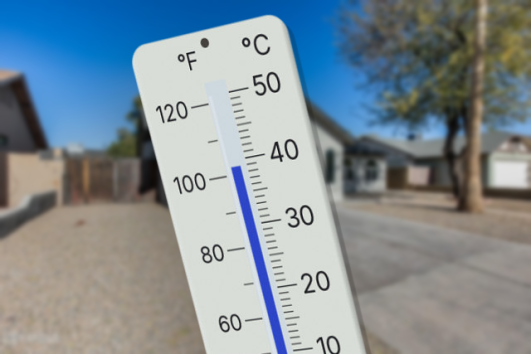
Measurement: 39 °C
